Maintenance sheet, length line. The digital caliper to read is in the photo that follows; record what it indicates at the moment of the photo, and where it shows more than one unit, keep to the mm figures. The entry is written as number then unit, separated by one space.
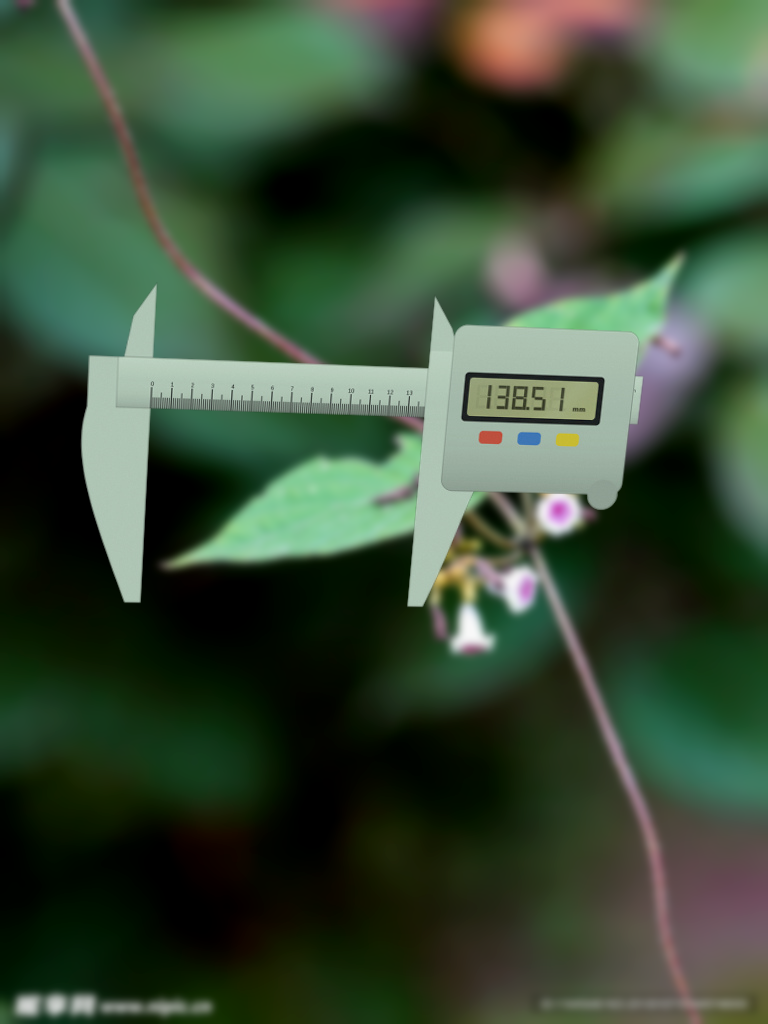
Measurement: 138.51 mm
